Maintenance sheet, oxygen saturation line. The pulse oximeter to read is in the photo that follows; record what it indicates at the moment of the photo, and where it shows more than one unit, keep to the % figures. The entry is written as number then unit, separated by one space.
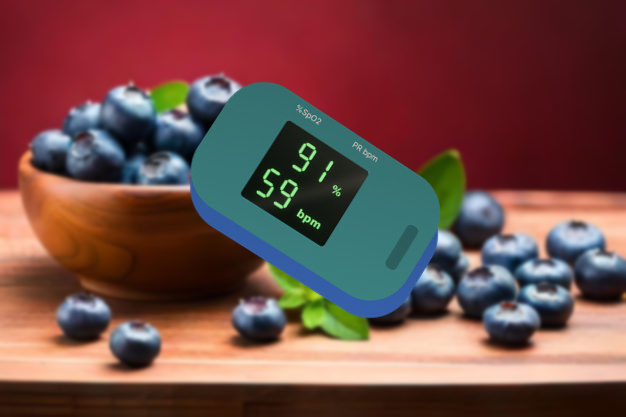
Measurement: 91 %
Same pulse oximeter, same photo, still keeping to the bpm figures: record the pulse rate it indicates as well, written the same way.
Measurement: 59 bpm
